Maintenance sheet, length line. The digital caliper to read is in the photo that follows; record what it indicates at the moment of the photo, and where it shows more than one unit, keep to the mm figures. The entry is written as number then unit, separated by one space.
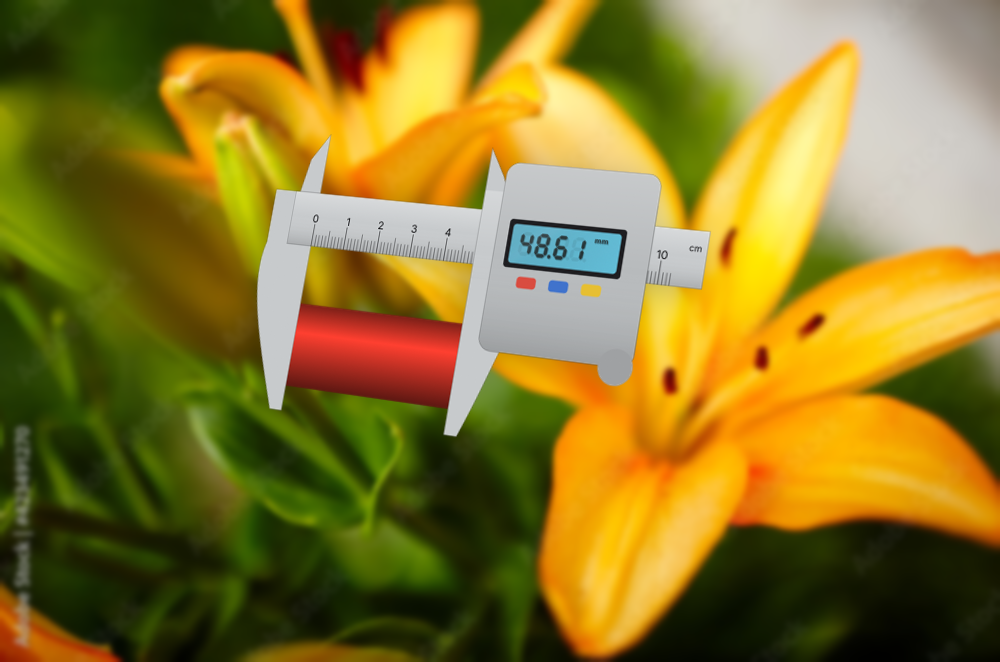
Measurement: 48.61 mm
